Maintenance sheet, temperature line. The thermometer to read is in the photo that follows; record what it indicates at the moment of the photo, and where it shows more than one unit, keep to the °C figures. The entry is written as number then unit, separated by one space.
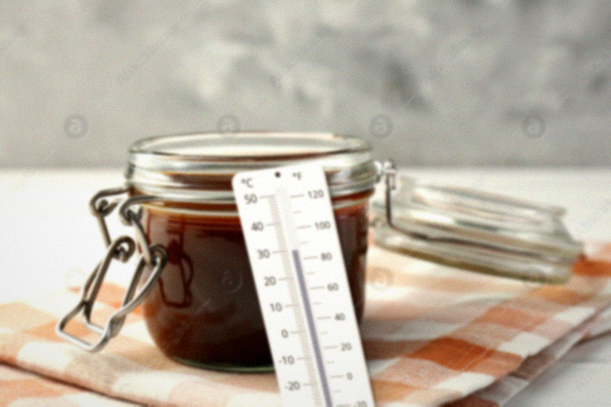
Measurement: 30 °C
